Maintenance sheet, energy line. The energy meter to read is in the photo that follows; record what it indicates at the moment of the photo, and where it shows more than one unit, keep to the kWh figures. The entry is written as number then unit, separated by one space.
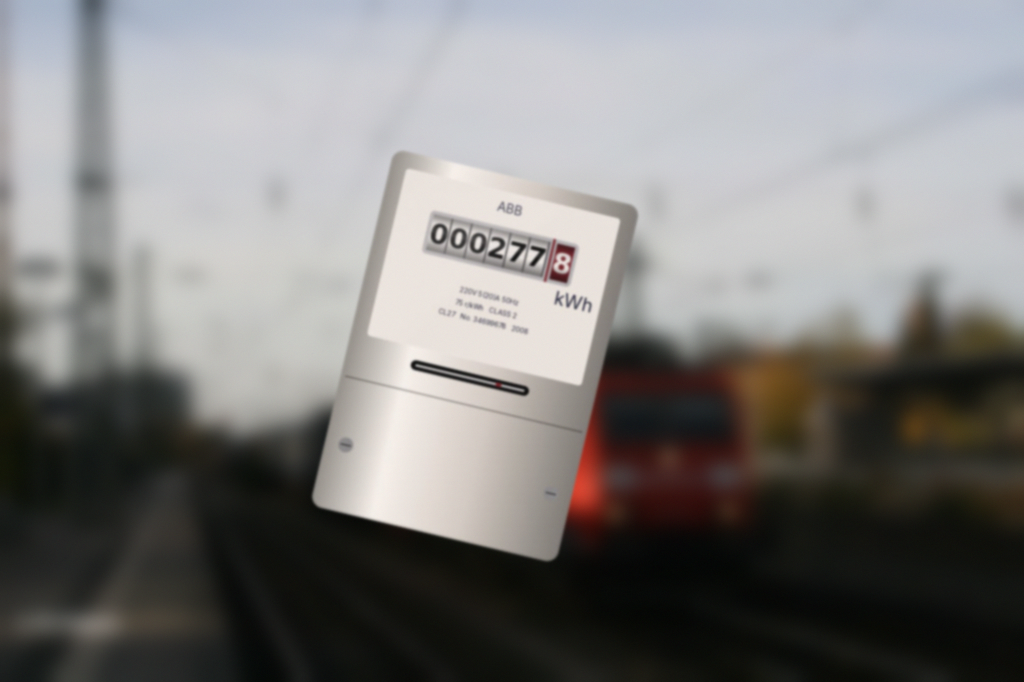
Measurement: 277.8 kWh
